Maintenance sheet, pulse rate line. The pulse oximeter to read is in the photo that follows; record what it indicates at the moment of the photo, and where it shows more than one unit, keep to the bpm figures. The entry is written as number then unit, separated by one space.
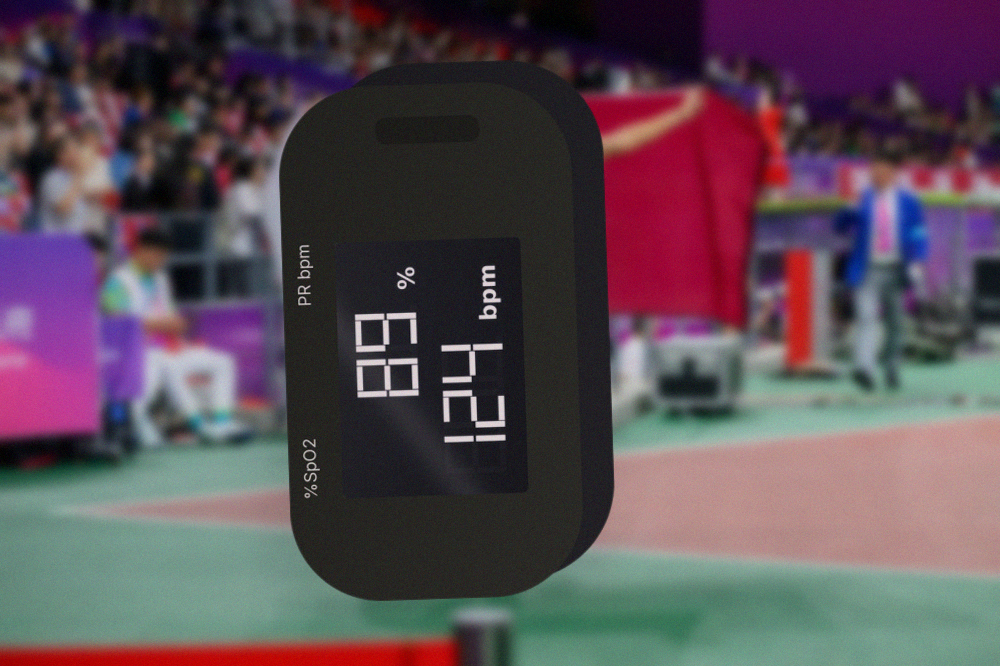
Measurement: 124 bpm
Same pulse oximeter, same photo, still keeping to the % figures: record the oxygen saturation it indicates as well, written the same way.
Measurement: 89 %
